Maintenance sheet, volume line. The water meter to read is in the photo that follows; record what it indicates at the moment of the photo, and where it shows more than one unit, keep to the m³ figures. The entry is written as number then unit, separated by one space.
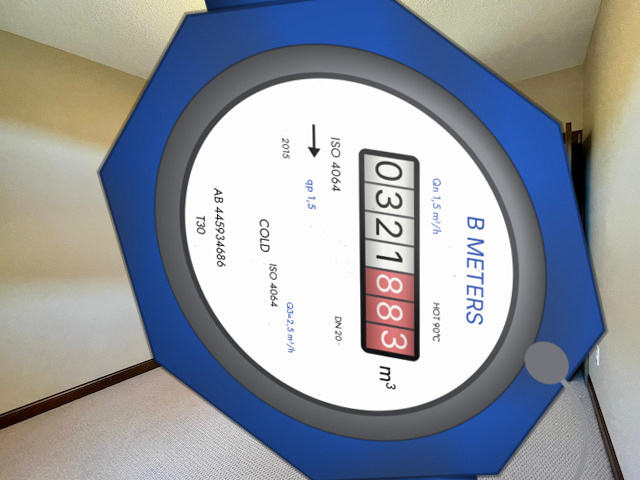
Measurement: 321.883 m³
